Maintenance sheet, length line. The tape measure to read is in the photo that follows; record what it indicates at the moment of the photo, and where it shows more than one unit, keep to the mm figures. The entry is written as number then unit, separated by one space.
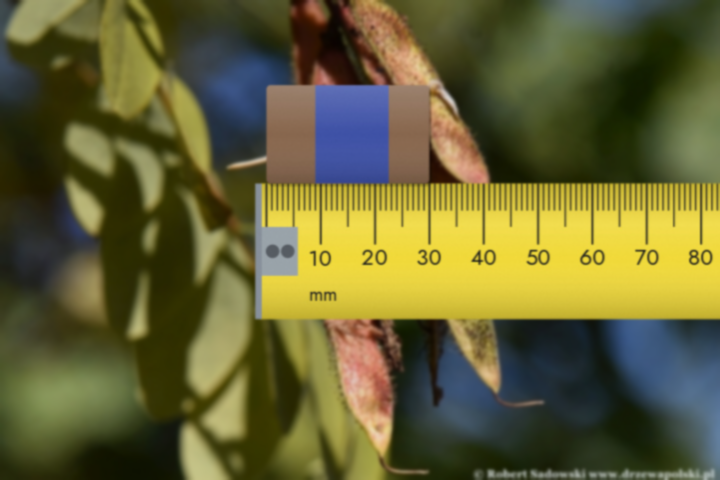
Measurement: 30 mm
